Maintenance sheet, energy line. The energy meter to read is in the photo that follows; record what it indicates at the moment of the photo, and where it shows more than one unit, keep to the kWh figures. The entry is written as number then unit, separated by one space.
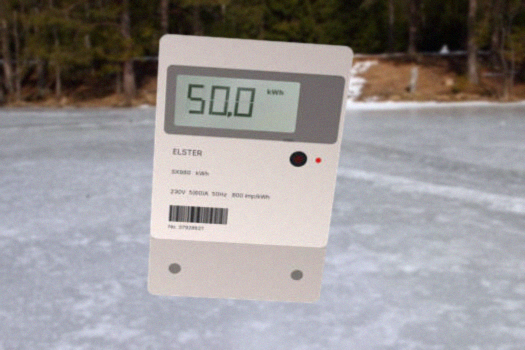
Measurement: 50.0 kWh
